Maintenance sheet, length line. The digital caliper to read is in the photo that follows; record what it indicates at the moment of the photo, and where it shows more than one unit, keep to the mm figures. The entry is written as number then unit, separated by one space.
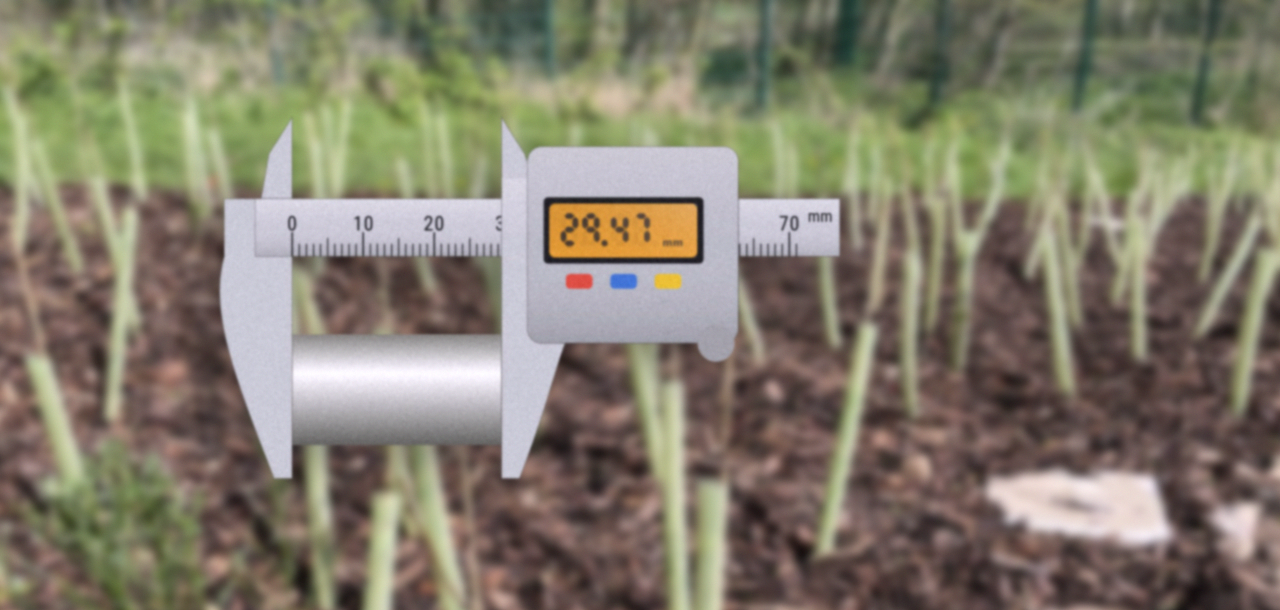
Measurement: 29.47 mm
